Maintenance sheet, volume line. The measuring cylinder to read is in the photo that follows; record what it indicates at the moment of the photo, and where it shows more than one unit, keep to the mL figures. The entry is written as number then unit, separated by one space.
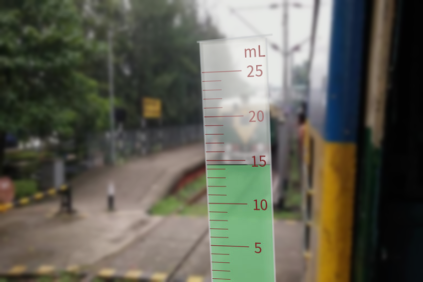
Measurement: 14.5 mL
